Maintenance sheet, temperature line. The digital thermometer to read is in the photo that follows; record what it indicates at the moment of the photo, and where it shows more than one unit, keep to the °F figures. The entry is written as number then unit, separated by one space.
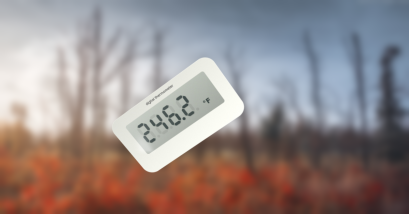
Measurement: 246.2 °F
